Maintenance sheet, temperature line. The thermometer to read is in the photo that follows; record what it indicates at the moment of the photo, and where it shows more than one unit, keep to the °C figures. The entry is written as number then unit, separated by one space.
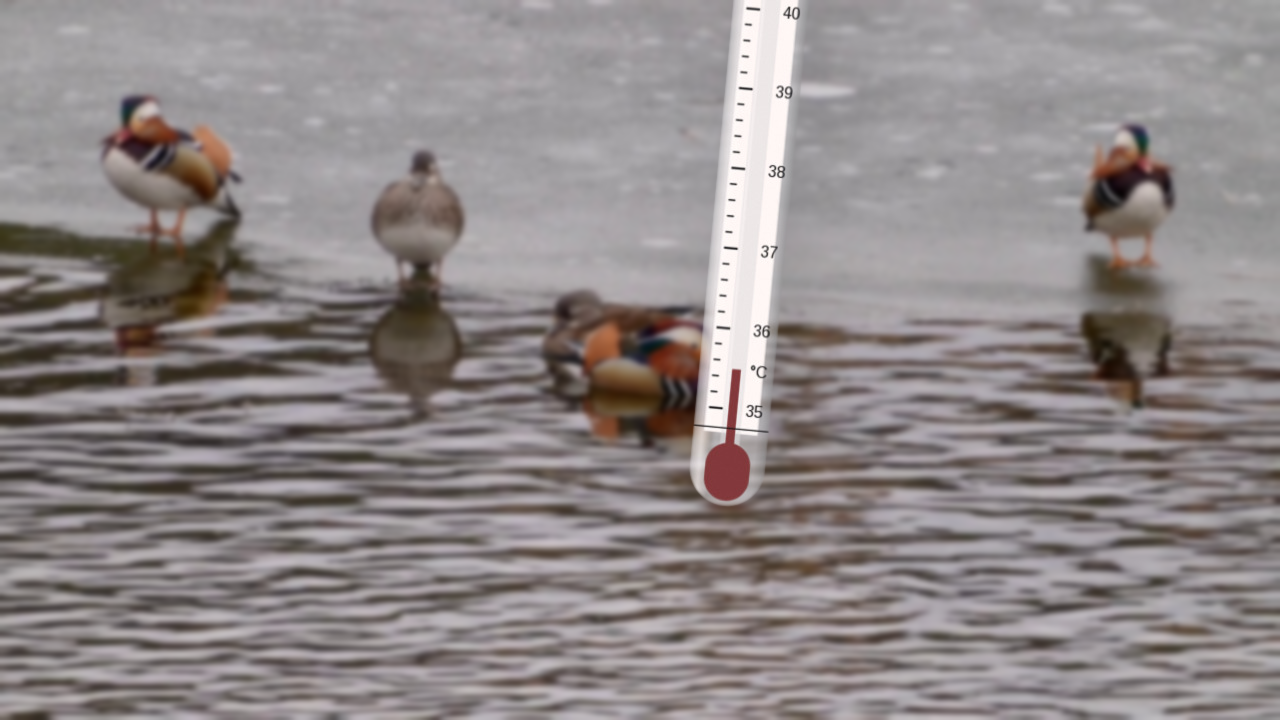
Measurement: 35.5 °C
